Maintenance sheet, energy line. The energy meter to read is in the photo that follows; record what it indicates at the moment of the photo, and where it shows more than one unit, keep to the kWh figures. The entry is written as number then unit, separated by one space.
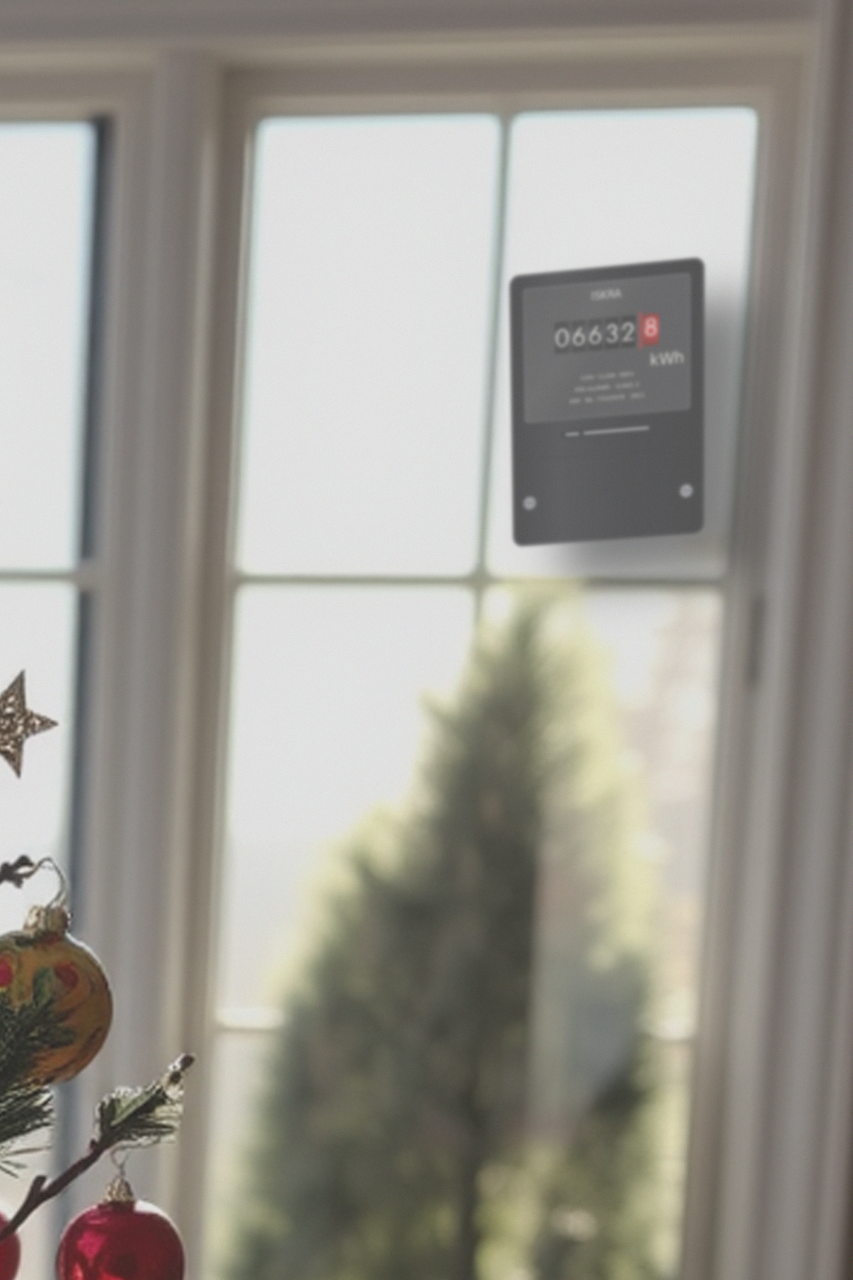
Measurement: 6632.8 kWh
